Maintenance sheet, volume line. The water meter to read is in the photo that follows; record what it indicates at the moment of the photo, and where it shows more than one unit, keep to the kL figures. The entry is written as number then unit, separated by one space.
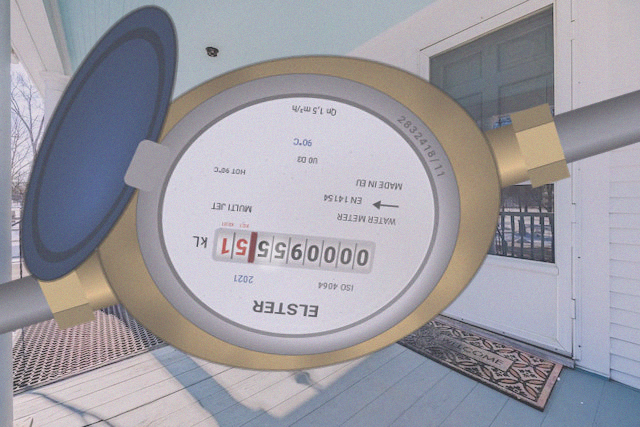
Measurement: 955.51 kL
